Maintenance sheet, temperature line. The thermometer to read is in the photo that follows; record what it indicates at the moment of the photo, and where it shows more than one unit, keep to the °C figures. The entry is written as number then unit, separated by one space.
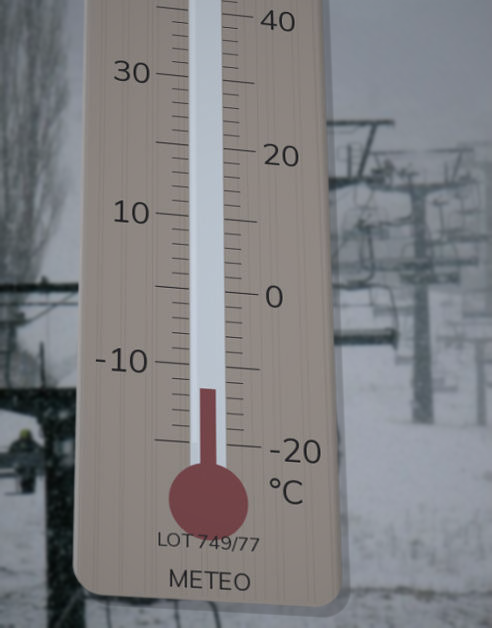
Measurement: -13 °C
